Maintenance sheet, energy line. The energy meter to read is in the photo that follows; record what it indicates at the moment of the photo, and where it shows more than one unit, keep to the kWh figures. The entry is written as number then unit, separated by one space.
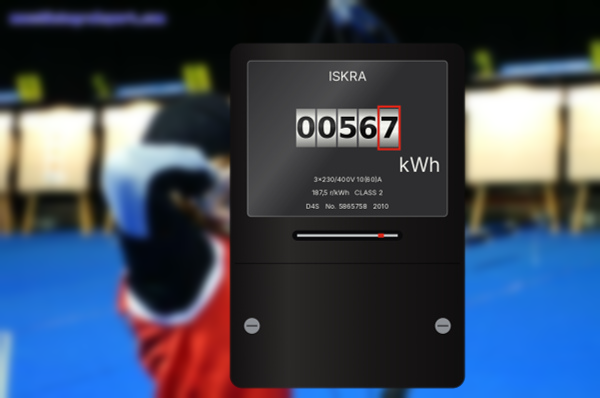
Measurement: 56.7 kWh
